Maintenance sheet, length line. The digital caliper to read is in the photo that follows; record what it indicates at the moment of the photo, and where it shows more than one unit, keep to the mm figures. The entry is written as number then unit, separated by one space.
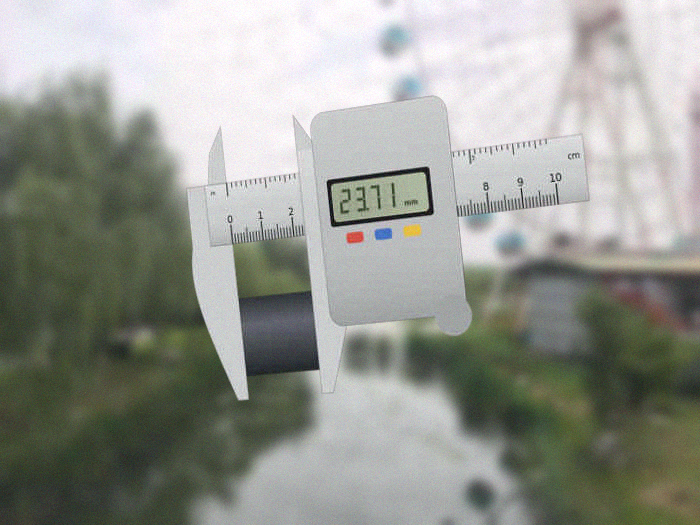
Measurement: 23.71 mm
